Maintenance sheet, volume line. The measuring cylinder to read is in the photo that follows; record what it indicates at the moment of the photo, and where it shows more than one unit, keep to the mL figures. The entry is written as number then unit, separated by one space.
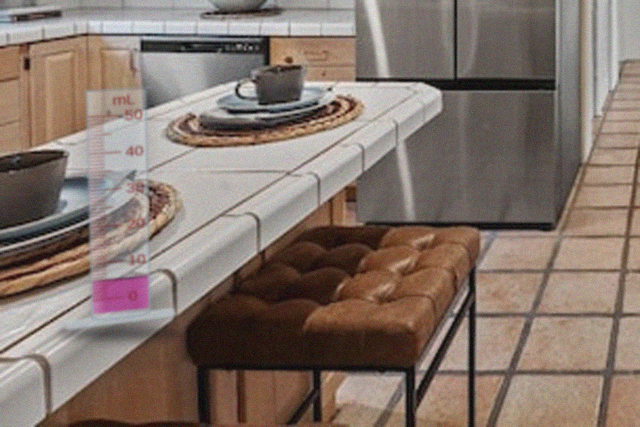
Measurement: 5 mL
